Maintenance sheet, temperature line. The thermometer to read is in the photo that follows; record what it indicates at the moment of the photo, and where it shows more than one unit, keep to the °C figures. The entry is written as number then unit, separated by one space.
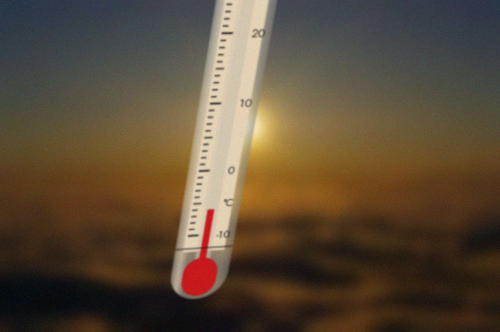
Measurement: -6 °C
